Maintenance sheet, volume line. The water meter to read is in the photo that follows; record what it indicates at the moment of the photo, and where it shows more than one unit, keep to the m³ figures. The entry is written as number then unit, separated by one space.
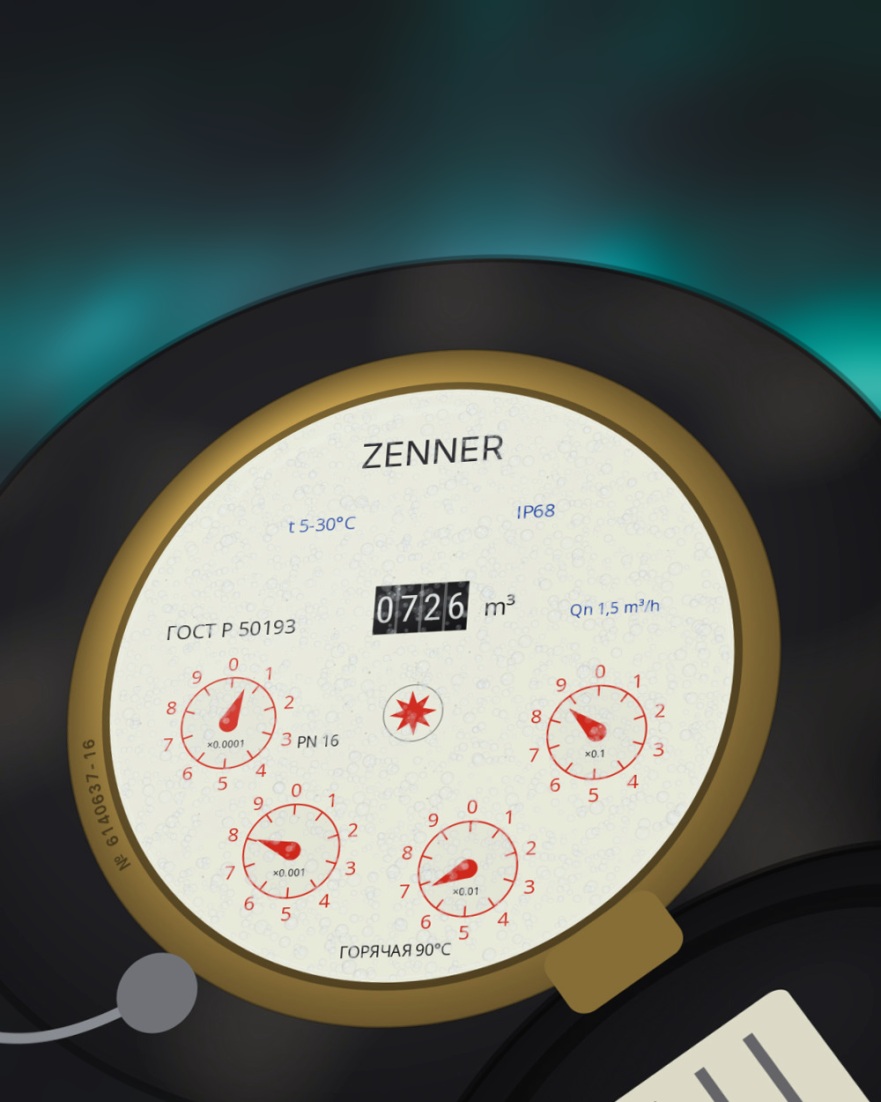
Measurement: 726.8680 m³
